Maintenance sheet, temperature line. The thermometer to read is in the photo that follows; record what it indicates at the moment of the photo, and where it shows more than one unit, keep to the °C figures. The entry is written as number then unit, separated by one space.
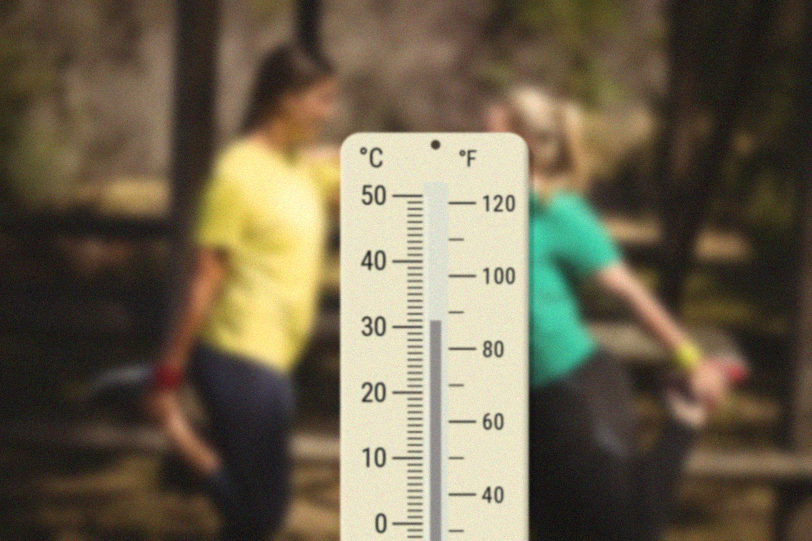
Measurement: 31 °C
